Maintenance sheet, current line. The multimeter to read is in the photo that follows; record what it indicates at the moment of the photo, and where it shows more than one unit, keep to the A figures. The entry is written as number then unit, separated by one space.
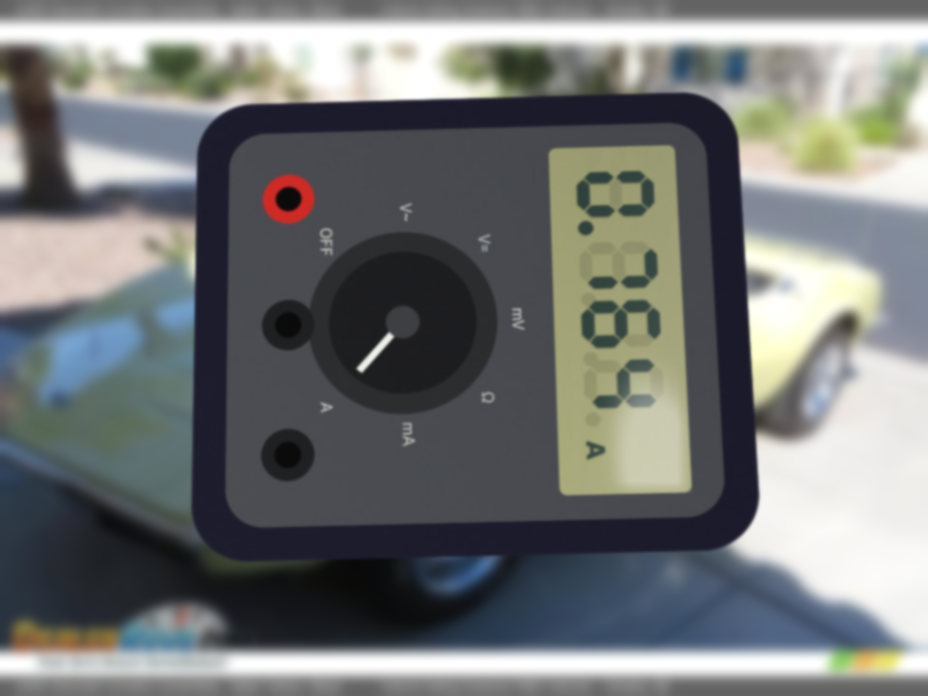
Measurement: 0.764 A
